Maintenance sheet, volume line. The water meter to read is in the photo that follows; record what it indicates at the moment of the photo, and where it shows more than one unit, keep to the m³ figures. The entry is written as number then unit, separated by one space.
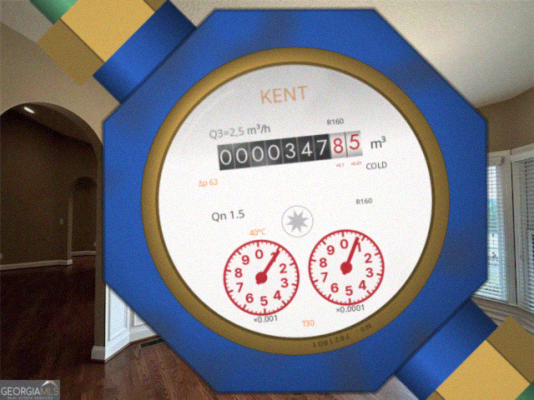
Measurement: 347.8510 m³
